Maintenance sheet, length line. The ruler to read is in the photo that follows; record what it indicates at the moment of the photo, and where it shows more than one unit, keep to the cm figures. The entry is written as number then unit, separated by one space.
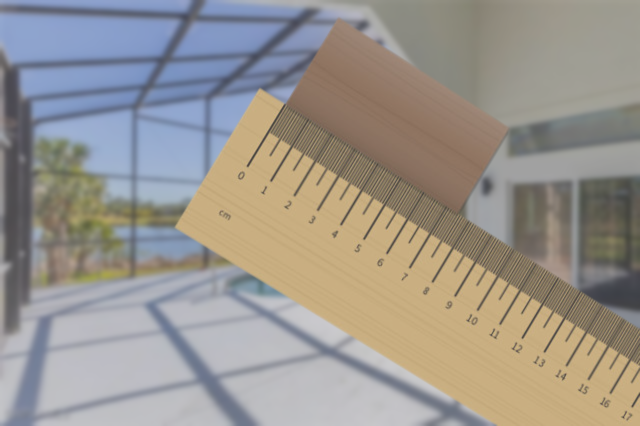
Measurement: 7.5 cm
